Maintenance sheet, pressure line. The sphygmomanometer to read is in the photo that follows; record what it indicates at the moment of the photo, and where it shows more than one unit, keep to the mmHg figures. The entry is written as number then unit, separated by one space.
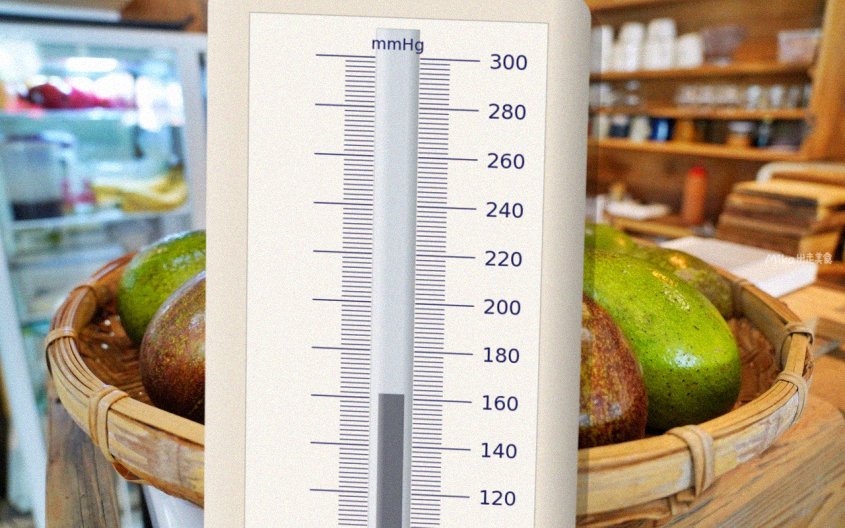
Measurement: 162 mmHg
